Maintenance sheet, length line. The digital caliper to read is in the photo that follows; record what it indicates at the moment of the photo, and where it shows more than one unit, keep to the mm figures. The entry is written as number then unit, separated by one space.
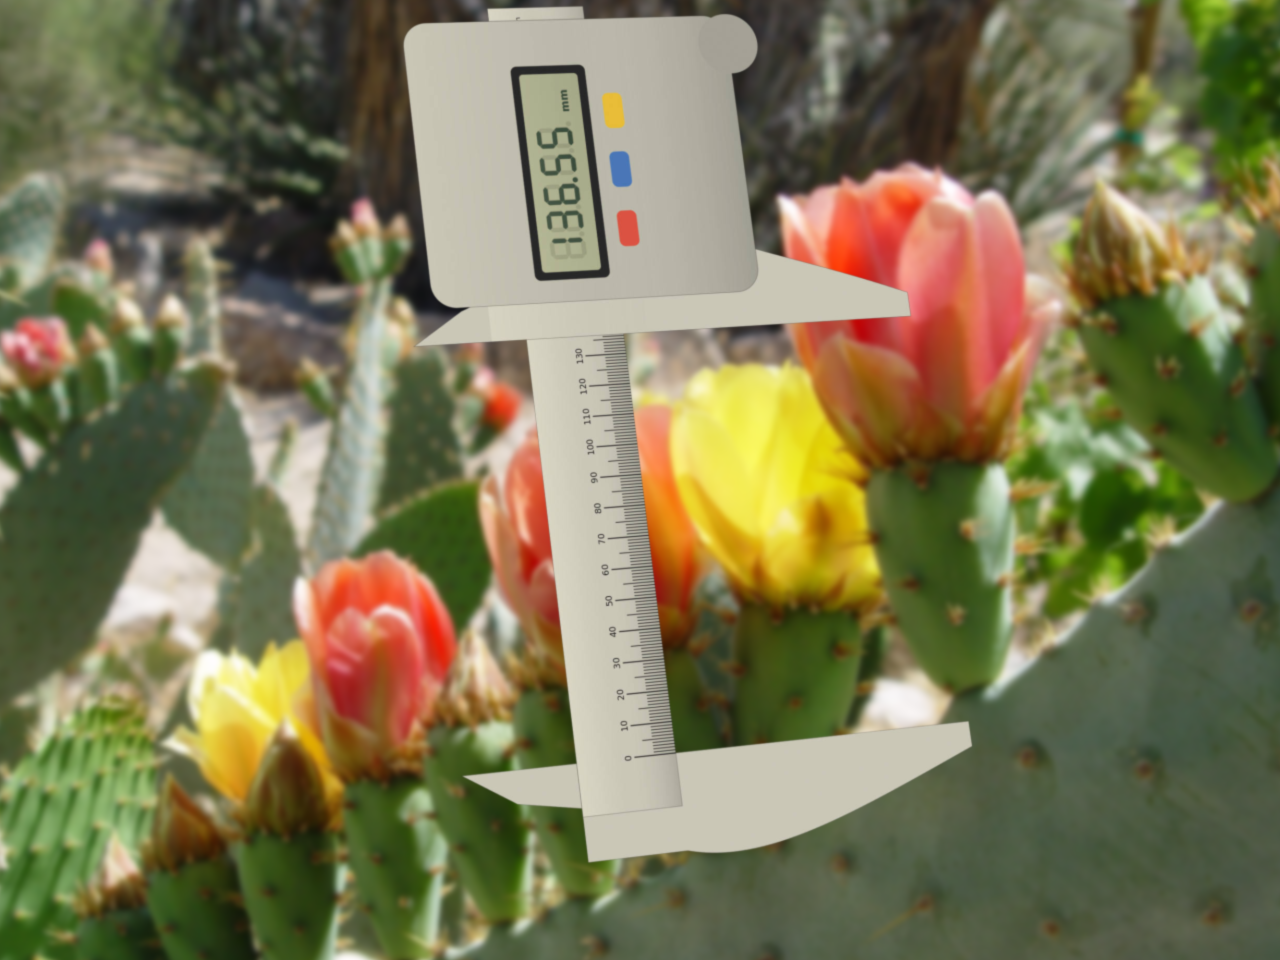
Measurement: 136.55 mm
